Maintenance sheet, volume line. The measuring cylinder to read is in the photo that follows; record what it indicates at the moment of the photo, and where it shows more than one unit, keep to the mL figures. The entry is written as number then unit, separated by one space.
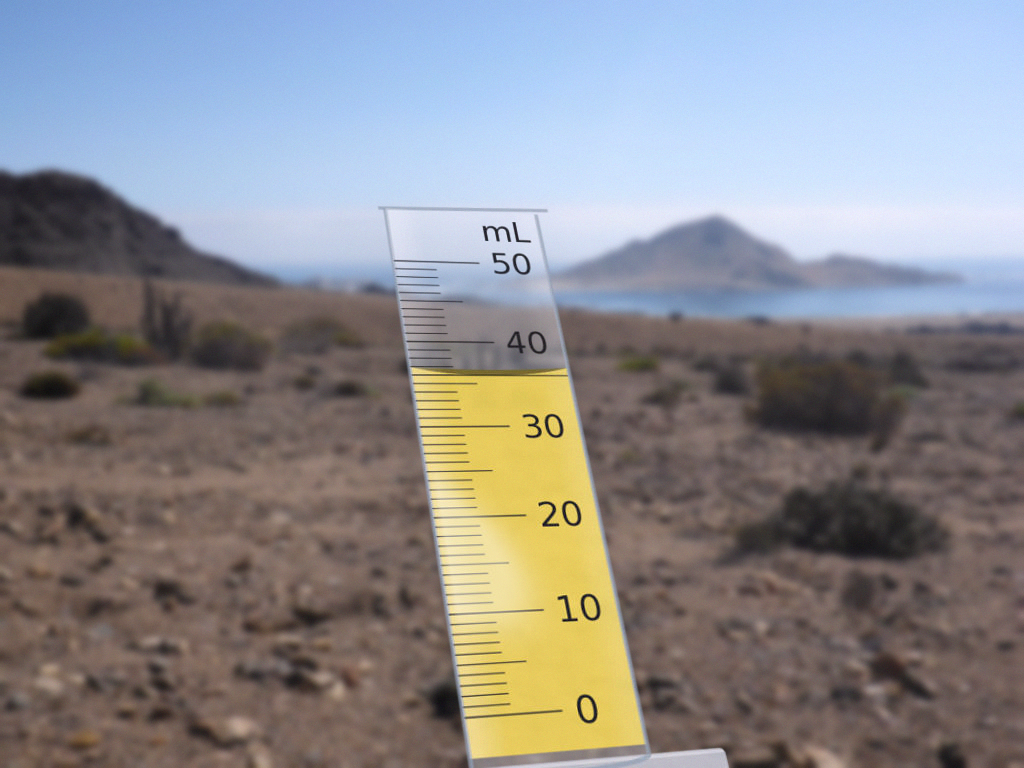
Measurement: 36 mL
